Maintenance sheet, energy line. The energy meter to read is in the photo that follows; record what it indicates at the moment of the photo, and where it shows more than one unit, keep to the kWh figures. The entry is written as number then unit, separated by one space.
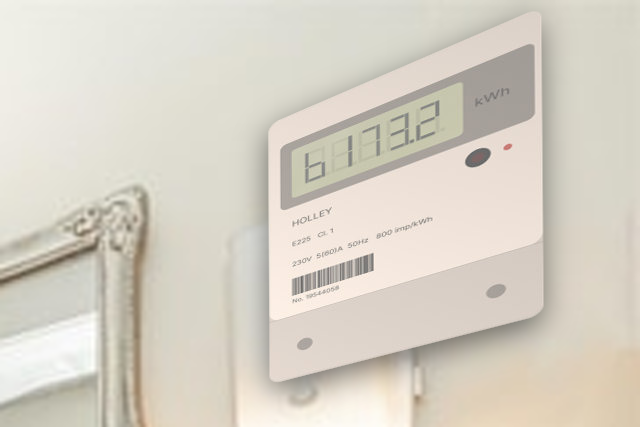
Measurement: 6173.2 kWh
